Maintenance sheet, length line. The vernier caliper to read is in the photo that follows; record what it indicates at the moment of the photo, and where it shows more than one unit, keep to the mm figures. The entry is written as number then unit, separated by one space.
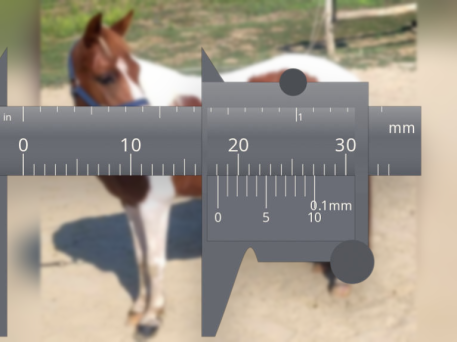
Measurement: 18.1 mm
